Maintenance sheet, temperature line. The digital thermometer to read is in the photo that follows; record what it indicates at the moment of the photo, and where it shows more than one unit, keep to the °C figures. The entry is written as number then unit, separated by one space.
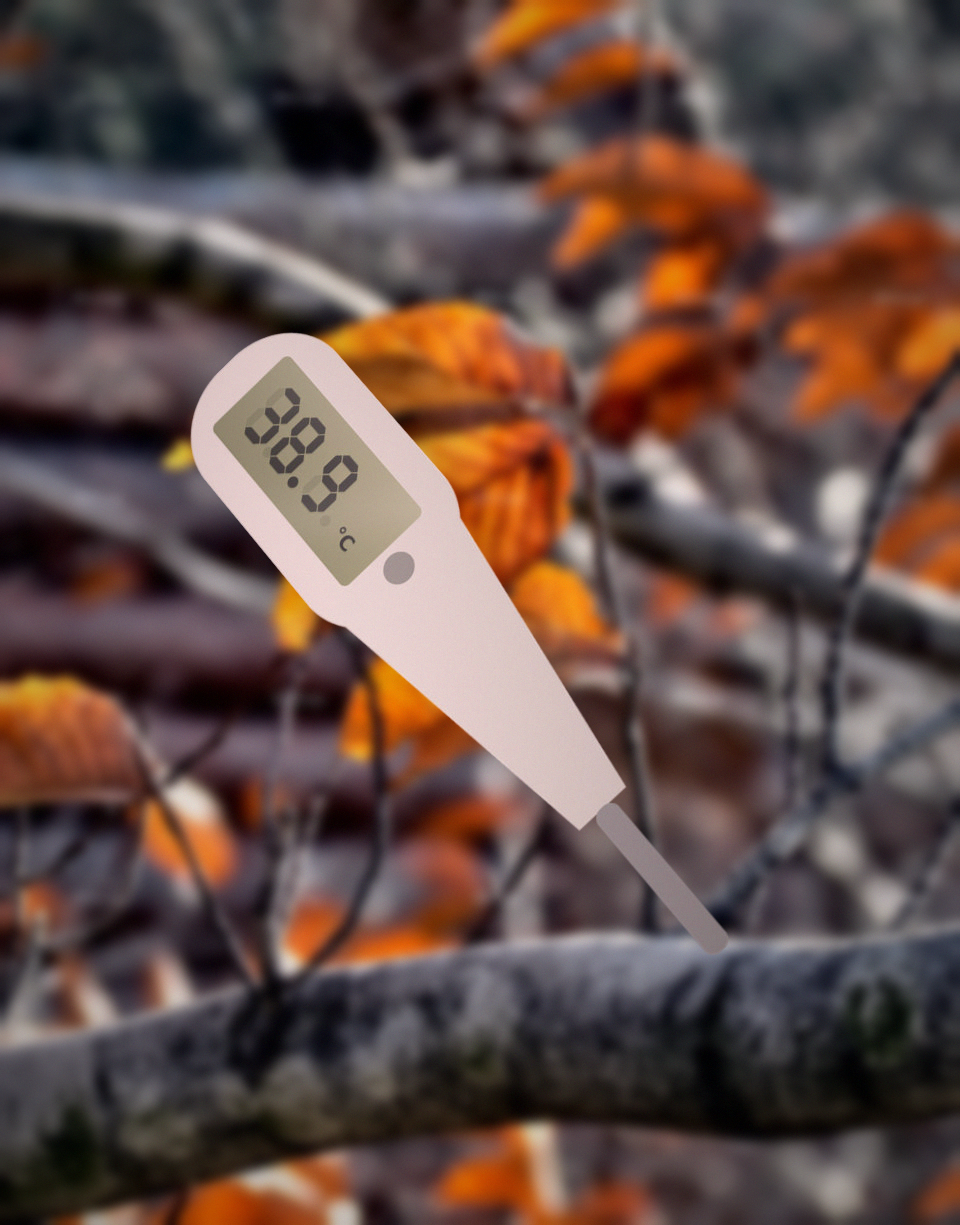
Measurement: 38.9 °C
